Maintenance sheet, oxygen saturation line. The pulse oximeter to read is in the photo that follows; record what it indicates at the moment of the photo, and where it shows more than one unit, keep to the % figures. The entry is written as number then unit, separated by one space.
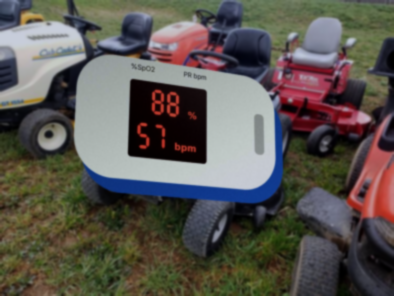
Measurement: 88 %
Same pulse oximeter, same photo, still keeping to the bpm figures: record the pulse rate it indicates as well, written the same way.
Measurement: 57 bpm
